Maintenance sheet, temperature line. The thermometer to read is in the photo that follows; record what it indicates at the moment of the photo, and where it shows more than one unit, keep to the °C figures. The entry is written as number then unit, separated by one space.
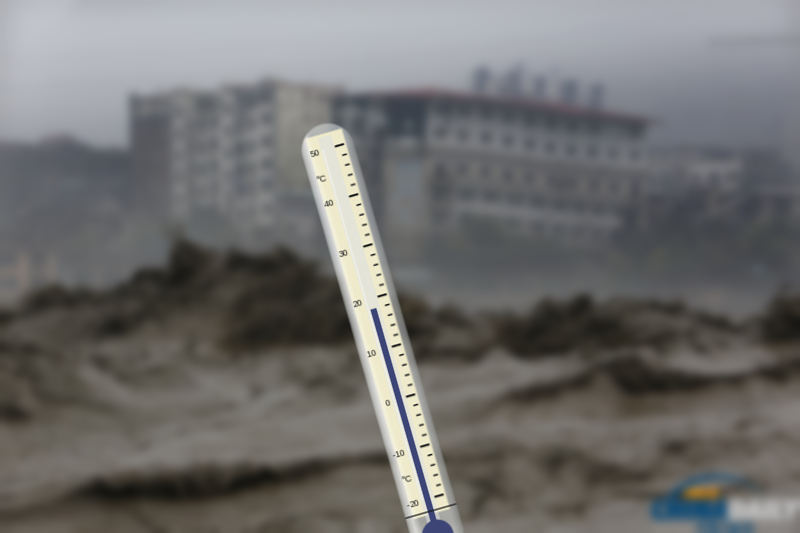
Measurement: 18 °C
